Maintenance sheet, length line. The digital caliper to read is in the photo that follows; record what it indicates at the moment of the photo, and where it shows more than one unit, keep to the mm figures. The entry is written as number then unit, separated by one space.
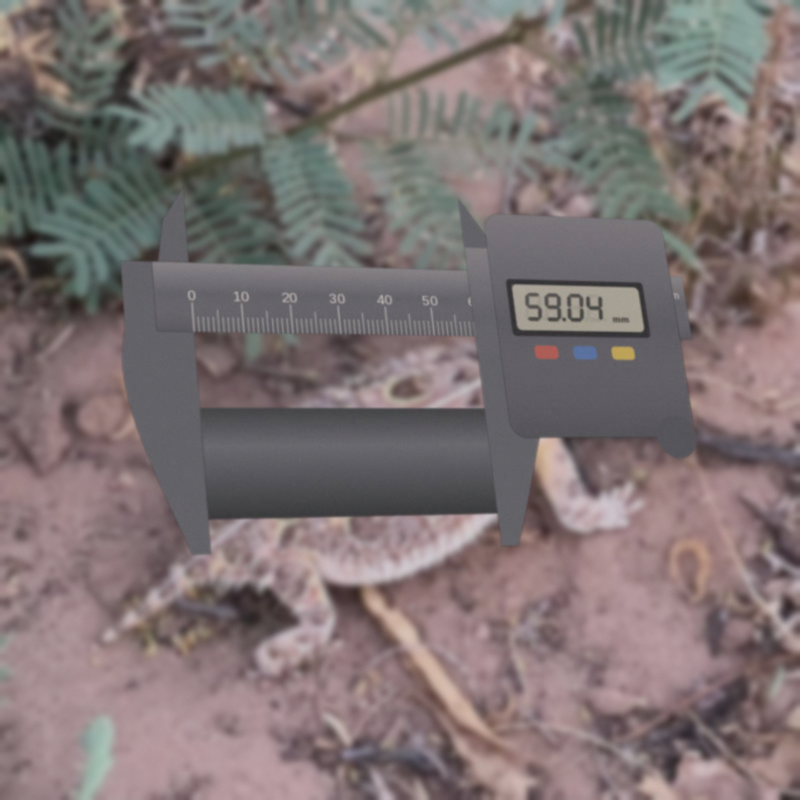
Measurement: 59.04 mm
